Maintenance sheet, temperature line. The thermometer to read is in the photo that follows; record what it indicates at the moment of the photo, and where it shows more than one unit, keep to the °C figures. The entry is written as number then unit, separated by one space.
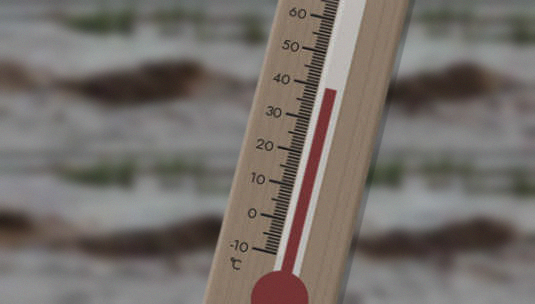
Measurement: 40 °C
